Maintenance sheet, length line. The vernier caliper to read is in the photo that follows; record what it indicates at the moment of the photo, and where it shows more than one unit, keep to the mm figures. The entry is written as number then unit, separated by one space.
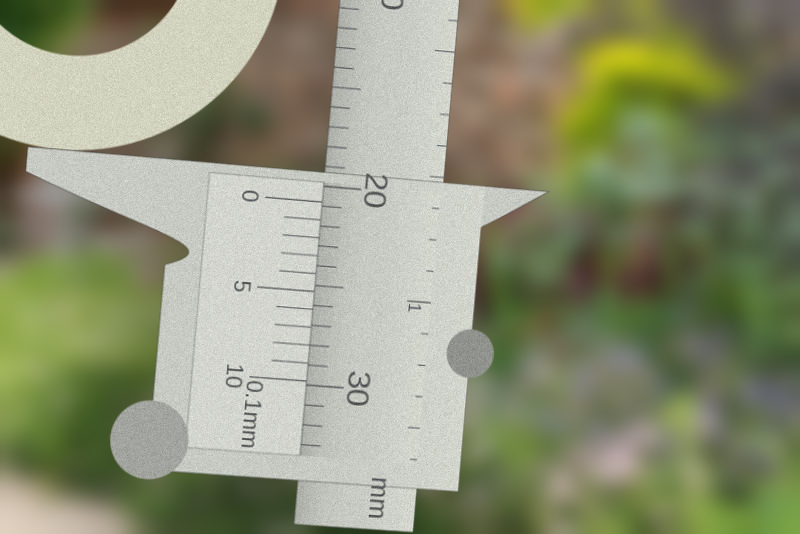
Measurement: 20.8 mm
